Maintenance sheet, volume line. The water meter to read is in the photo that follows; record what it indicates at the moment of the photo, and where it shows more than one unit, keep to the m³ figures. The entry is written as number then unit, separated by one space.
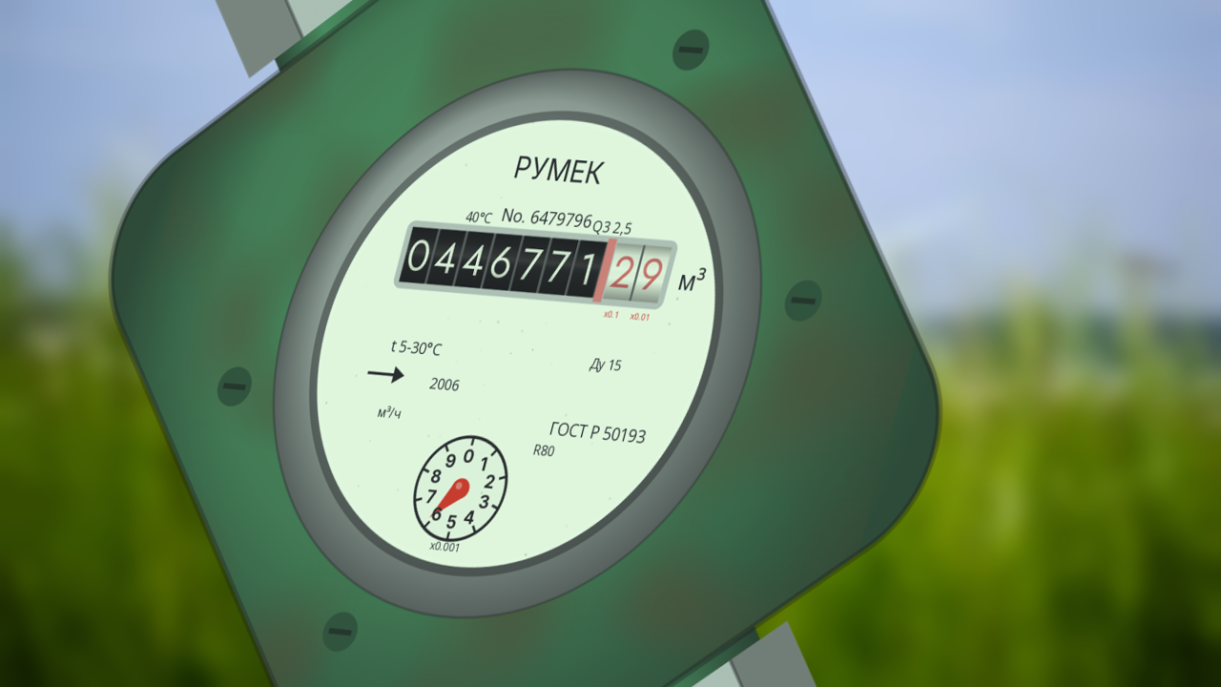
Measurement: 446771.296 m³
